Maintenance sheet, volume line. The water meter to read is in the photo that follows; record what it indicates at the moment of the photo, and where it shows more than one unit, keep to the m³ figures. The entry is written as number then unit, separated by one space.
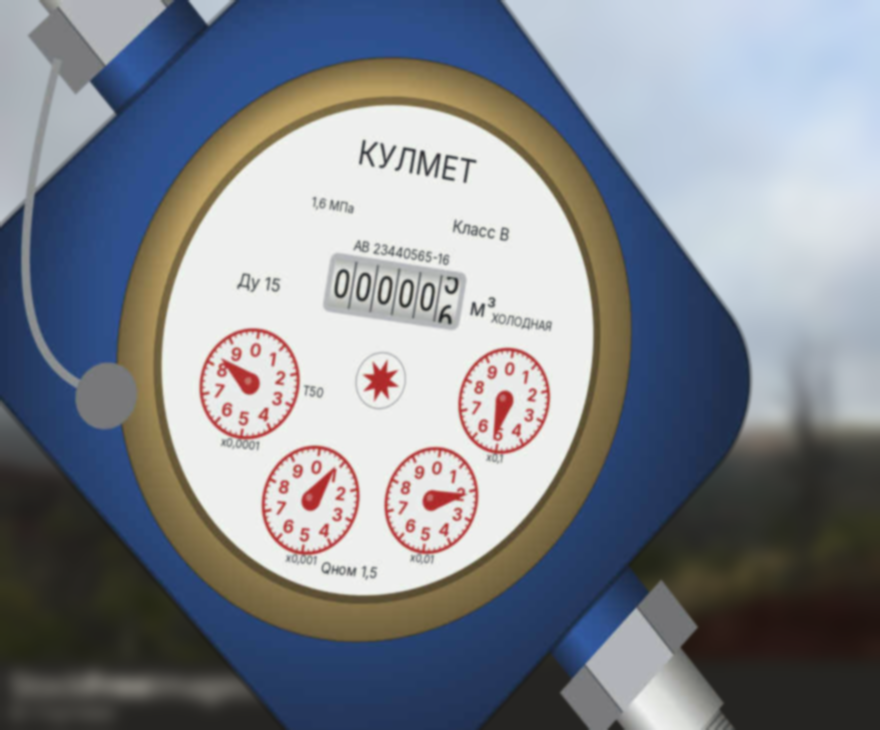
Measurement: 5.5208 m³
